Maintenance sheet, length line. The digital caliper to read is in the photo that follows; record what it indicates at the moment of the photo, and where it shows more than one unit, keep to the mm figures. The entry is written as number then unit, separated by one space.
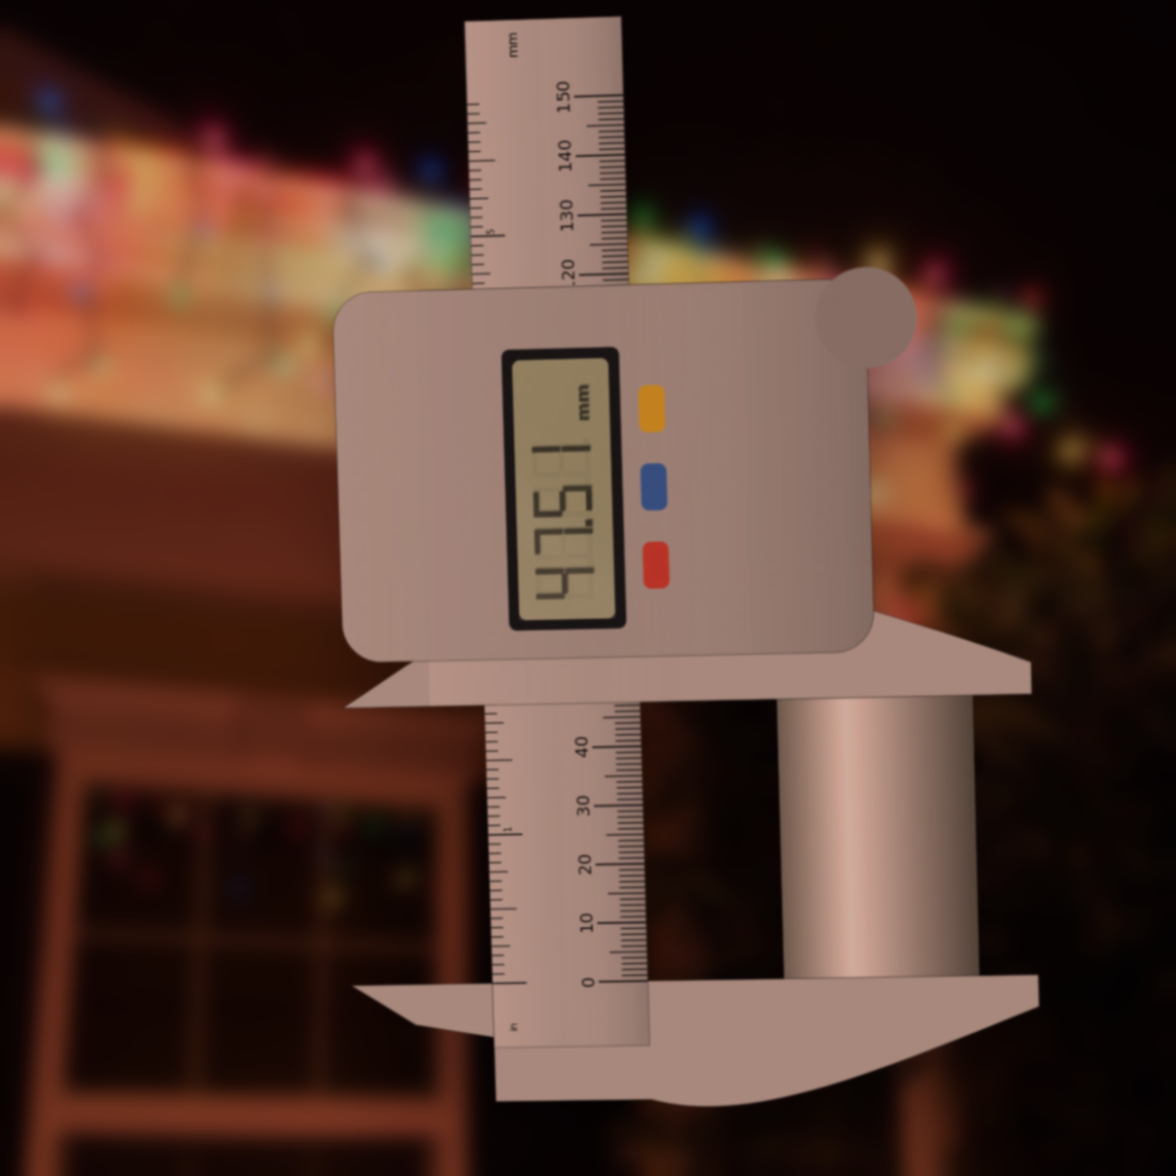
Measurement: 47.51 mm
